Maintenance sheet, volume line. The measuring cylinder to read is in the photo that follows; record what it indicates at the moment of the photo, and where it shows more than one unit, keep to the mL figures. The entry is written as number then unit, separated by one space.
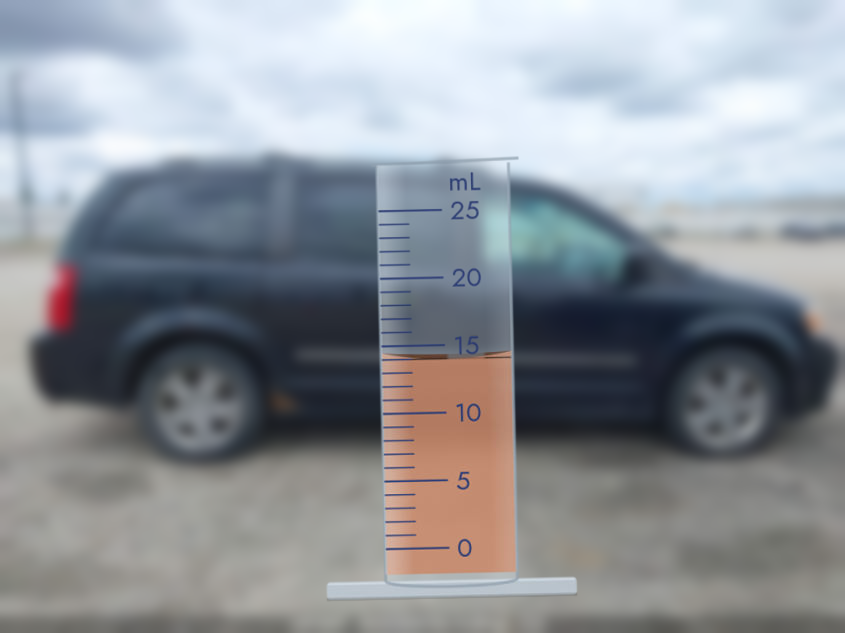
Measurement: 14 mL
